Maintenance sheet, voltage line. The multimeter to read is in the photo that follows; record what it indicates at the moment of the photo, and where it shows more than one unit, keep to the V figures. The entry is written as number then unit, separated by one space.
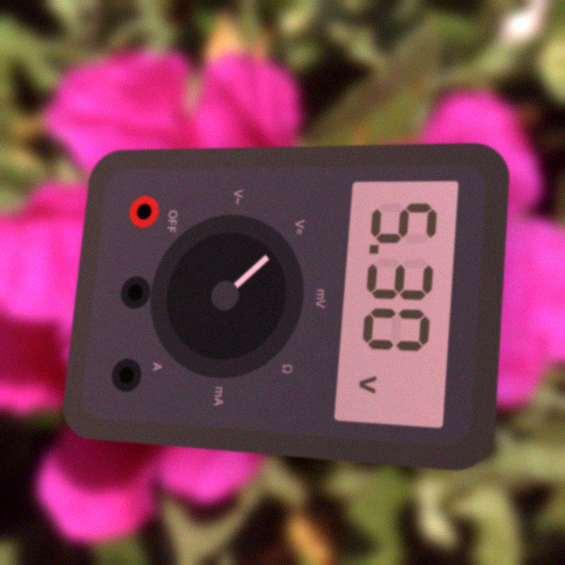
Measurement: 5.30 V
